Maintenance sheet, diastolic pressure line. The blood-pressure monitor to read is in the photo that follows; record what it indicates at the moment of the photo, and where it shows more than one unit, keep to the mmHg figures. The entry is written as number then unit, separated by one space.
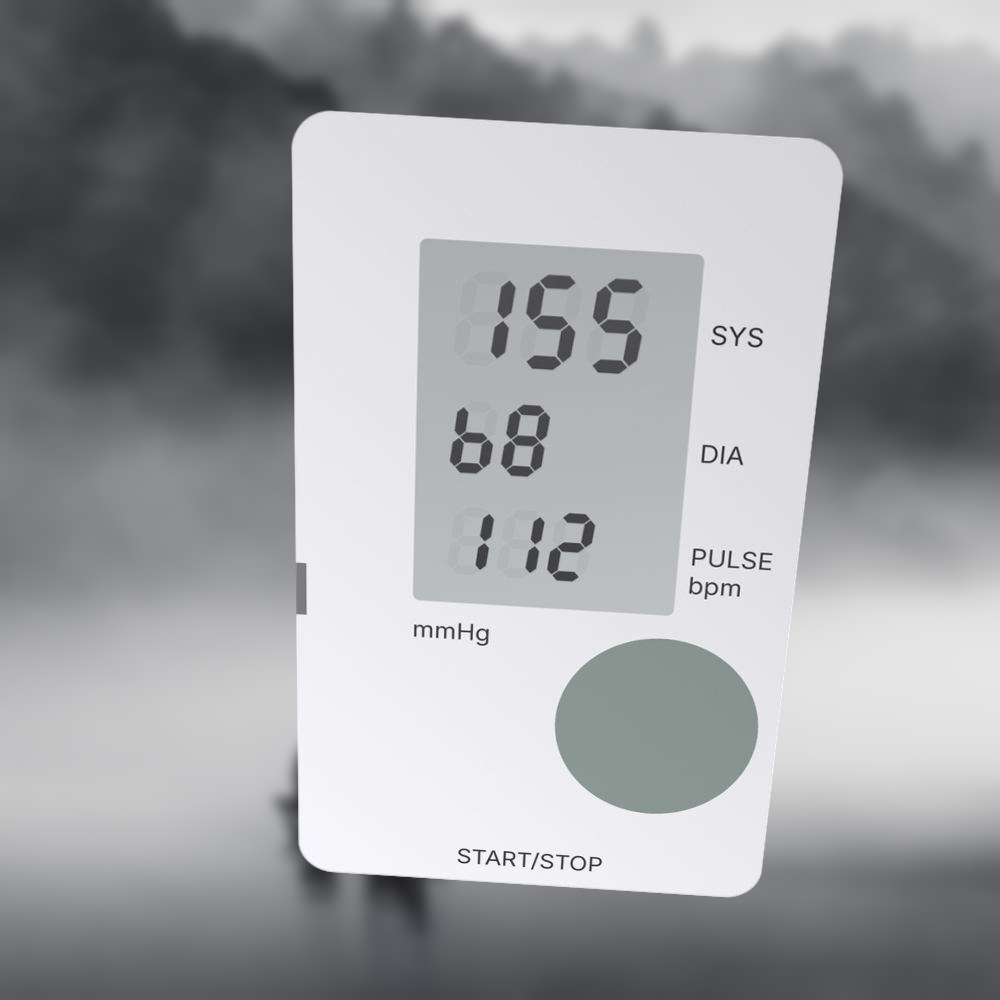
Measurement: 68 mmHg
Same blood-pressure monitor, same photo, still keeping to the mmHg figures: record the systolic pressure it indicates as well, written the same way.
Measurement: 155 mmHg
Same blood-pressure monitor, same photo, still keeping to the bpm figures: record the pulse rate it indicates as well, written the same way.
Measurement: 112 bpm
